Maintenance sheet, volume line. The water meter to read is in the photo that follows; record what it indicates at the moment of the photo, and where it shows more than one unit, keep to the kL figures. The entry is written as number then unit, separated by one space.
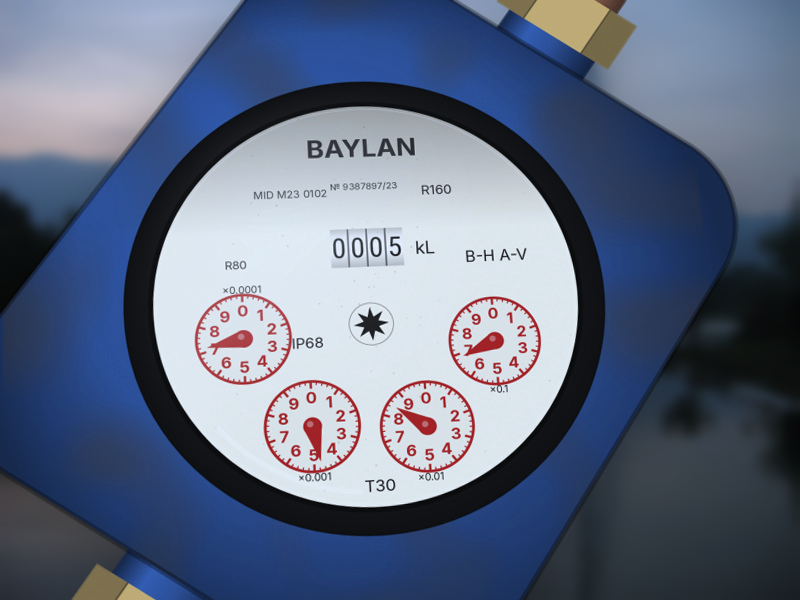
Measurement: 5.6847 kL
